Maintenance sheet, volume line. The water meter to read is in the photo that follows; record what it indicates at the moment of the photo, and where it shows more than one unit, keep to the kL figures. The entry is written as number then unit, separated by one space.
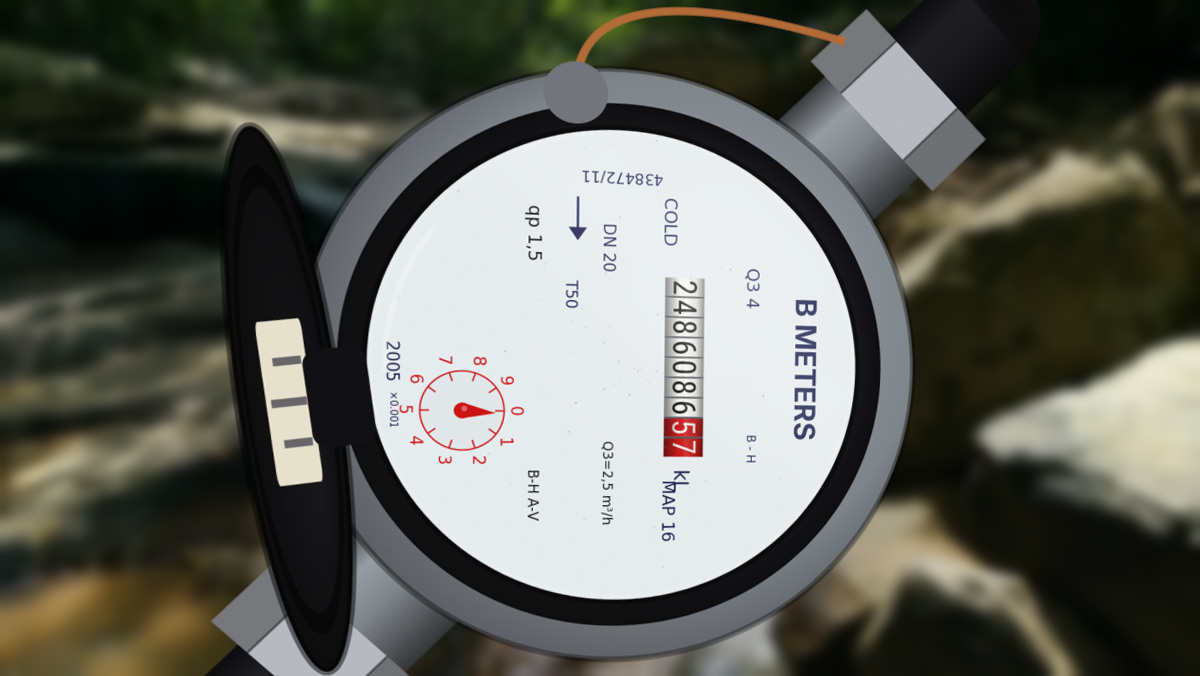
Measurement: 2486086.570 kL
